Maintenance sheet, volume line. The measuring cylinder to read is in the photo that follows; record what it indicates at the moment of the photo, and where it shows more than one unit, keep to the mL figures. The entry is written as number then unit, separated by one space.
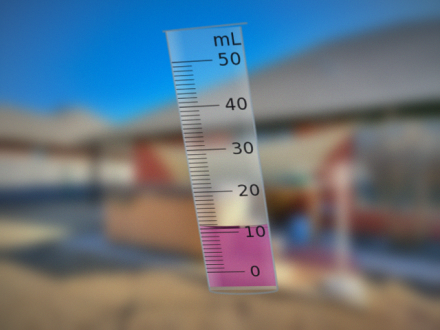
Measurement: 11 mL
